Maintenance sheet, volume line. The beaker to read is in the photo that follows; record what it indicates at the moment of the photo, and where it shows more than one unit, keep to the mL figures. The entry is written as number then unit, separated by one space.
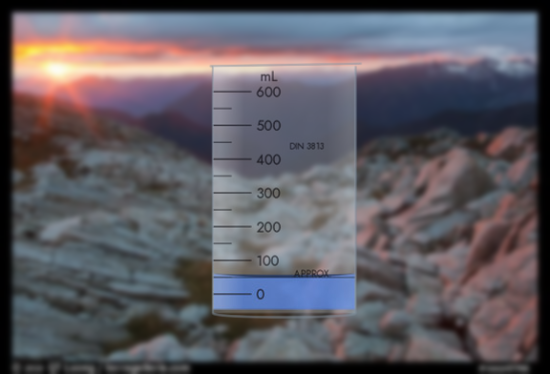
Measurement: 50 mL
